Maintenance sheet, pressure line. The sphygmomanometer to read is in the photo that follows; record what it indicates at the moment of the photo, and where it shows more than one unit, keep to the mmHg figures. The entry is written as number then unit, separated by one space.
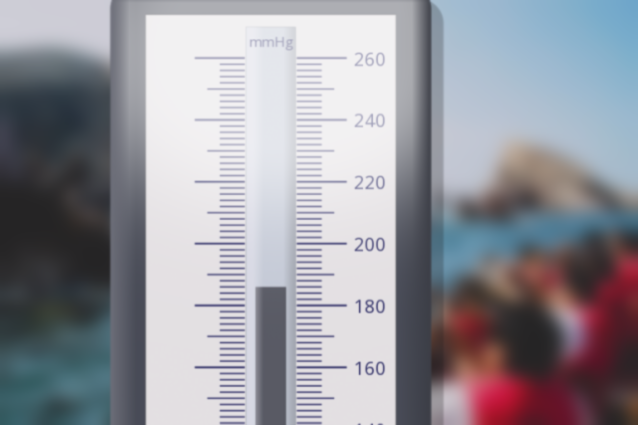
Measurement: 186 mmHg
